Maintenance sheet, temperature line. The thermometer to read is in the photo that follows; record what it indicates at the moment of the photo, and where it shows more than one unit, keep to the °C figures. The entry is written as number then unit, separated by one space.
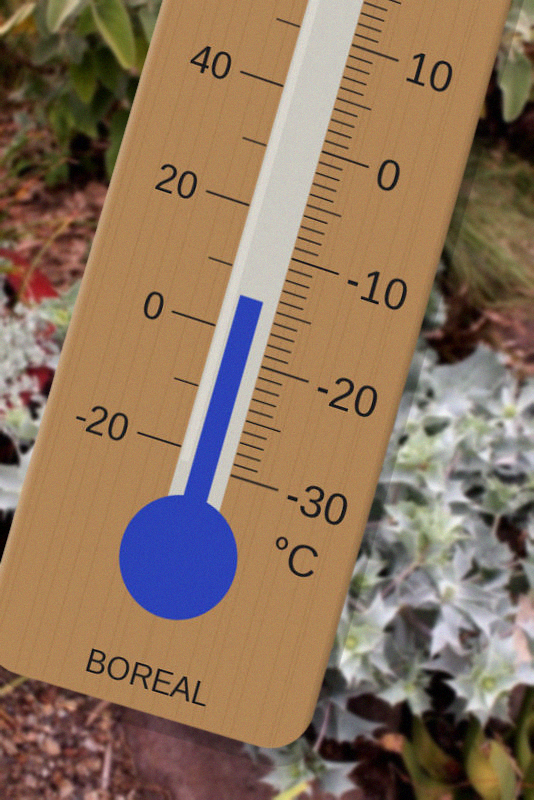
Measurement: -14.5 °C
